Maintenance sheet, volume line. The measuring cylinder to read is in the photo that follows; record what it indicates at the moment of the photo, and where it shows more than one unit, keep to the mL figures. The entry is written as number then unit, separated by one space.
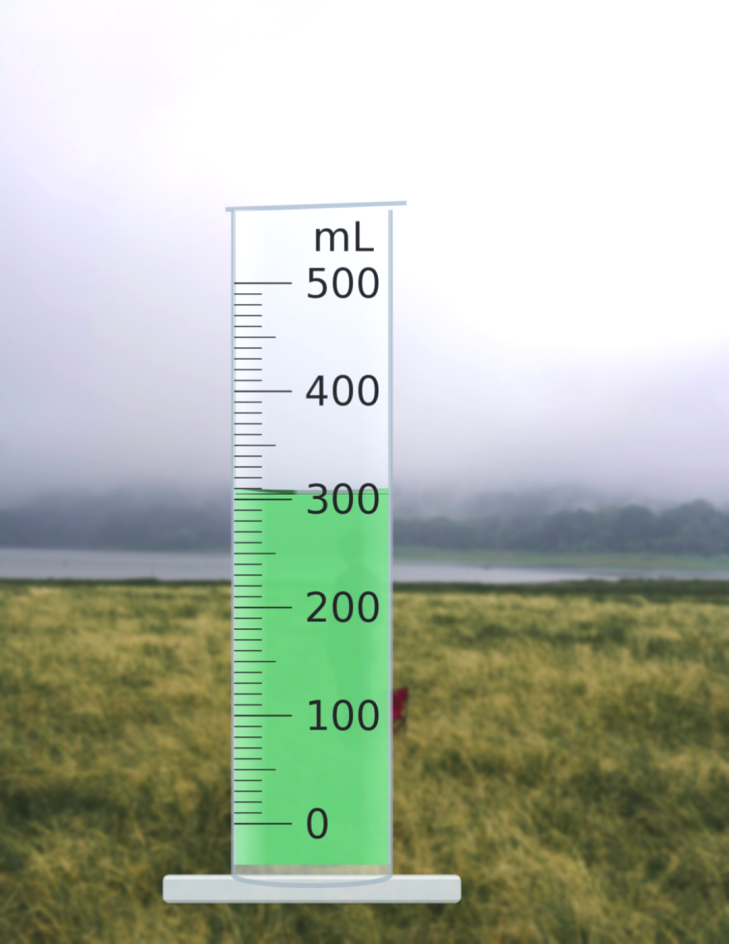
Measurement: 305 mL
